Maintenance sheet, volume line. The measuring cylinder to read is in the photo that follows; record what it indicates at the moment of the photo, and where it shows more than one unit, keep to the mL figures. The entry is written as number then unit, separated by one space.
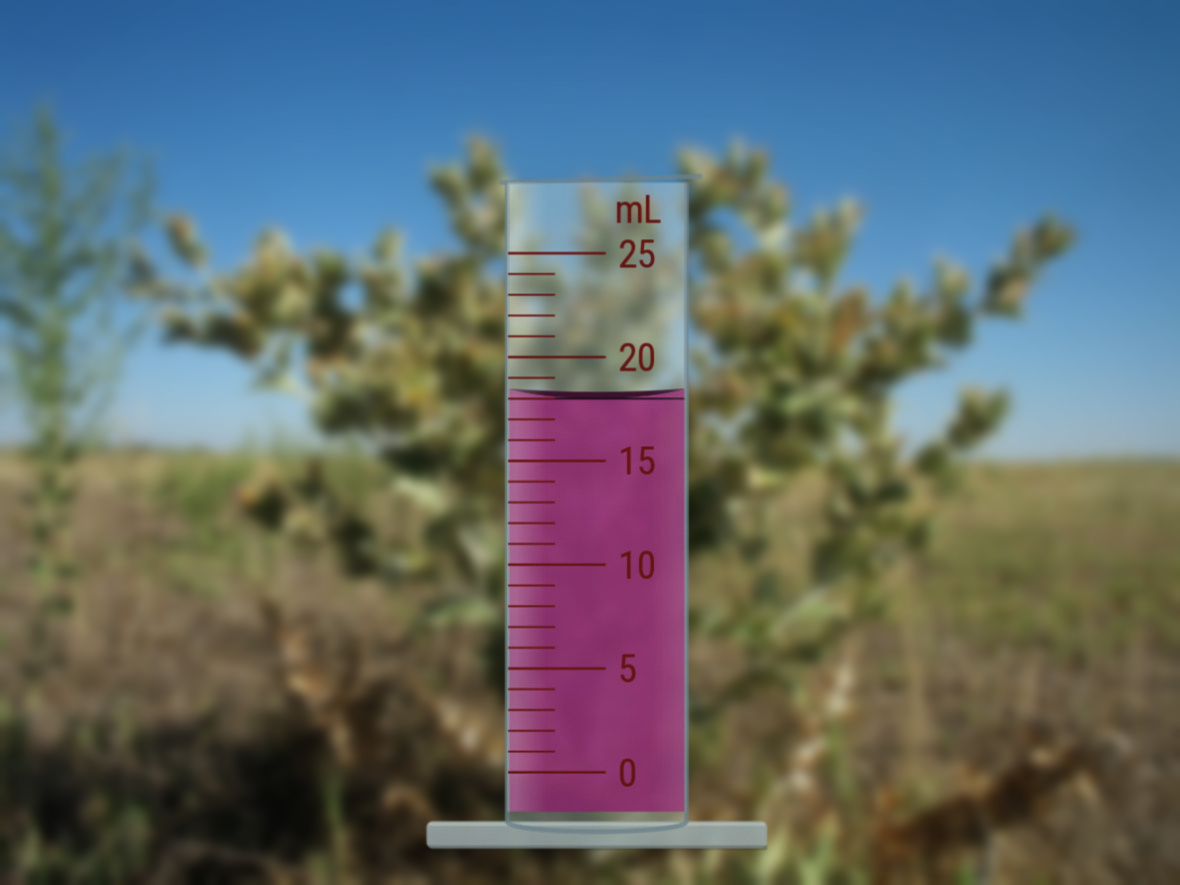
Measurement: 18 mL
